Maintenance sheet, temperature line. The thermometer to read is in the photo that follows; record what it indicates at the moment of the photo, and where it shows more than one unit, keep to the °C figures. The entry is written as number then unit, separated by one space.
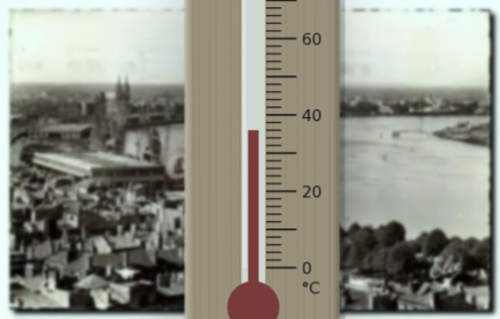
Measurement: 36 °C
